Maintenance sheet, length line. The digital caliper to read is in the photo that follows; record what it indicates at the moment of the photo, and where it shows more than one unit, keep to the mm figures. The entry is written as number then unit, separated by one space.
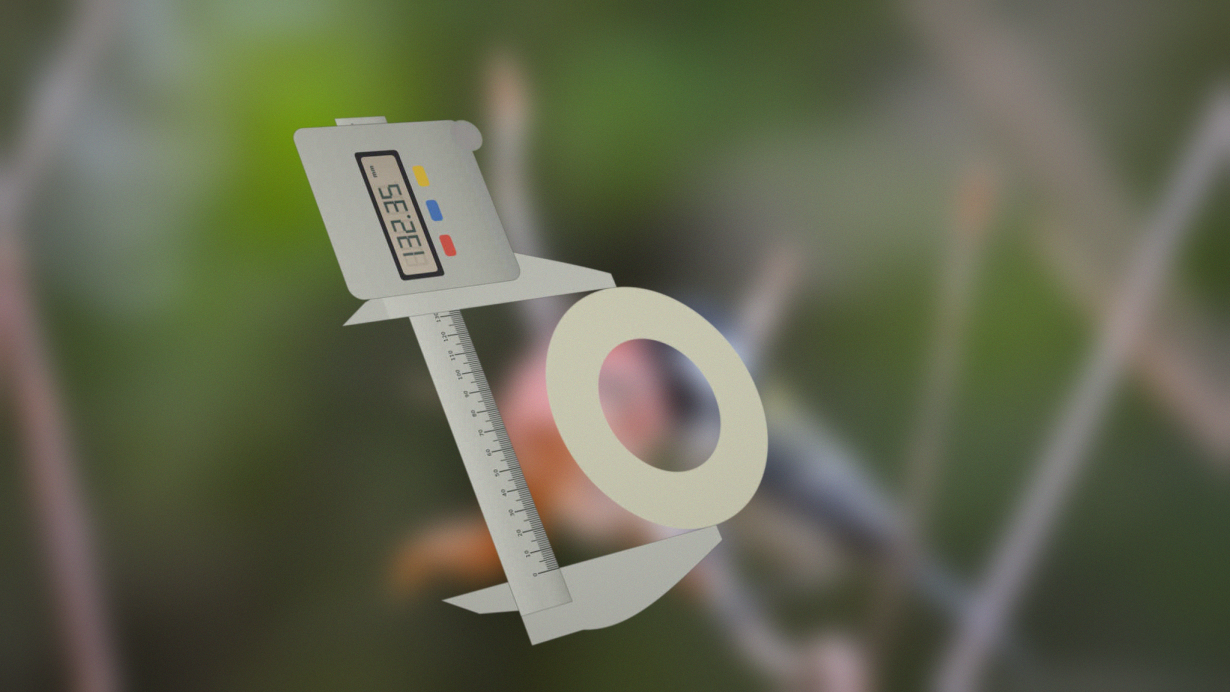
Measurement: 132.35 mm
